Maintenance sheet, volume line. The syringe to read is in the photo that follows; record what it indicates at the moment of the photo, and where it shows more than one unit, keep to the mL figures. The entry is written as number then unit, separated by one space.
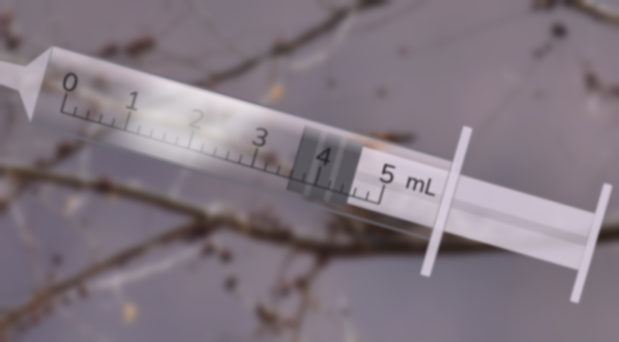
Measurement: 3.6 mL
